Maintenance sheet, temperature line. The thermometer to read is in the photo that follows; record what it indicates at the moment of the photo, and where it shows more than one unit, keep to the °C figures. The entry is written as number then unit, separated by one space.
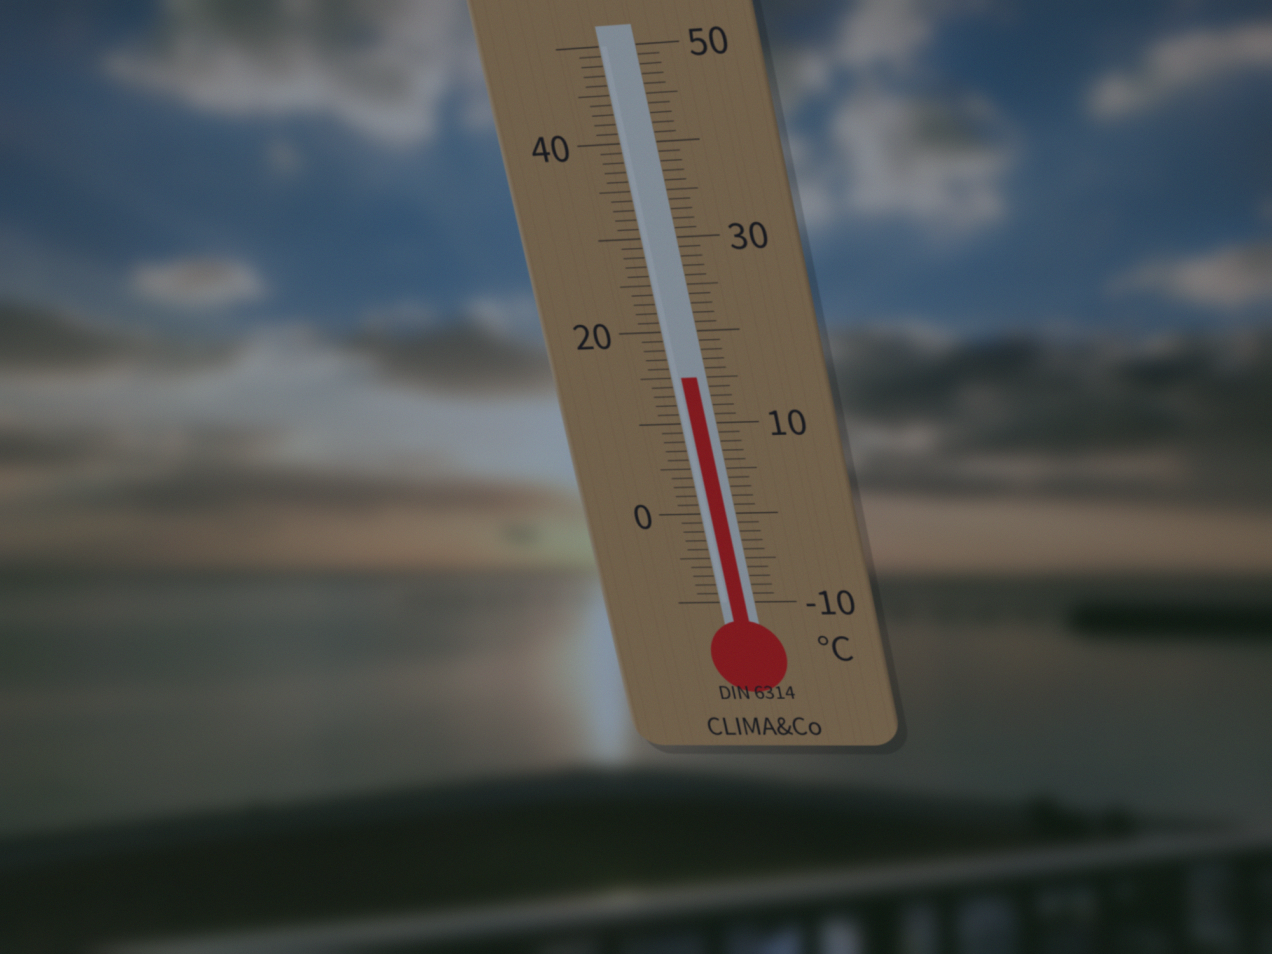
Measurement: 15 °C
